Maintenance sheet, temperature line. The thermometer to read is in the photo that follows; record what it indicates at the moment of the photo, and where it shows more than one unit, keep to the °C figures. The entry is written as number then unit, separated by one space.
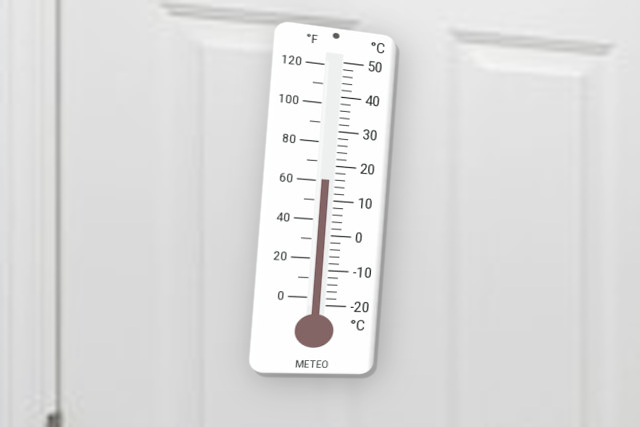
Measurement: 16 °C
